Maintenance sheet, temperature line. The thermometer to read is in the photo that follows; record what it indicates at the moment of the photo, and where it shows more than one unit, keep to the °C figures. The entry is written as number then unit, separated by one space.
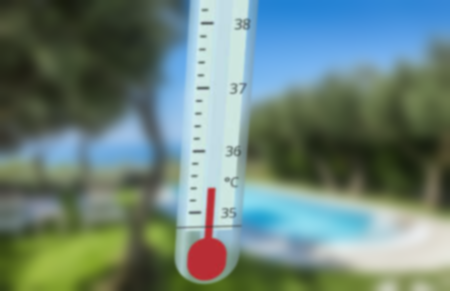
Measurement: 35.4 °C
